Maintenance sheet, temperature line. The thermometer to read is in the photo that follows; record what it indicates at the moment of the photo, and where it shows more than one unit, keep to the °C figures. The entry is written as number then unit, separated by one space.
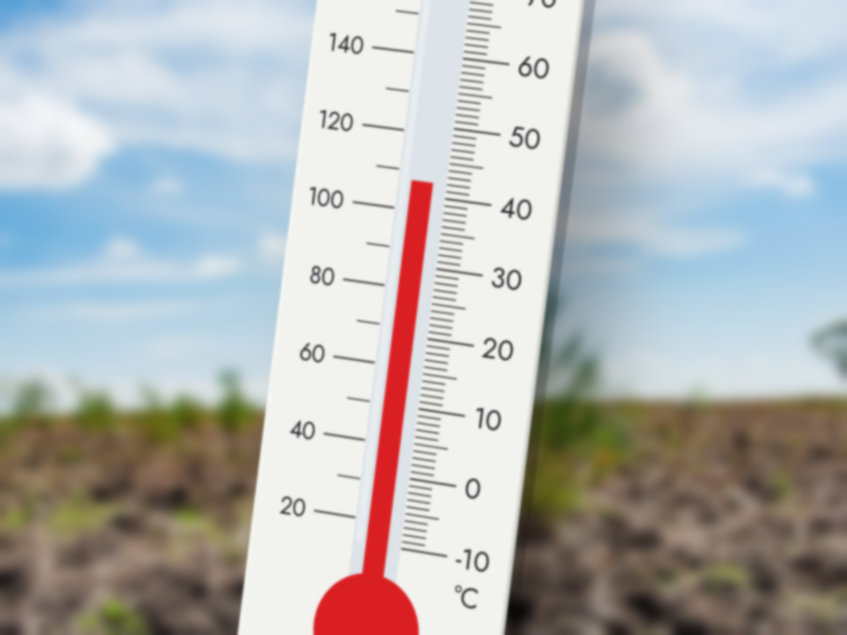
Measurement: 42 °C
